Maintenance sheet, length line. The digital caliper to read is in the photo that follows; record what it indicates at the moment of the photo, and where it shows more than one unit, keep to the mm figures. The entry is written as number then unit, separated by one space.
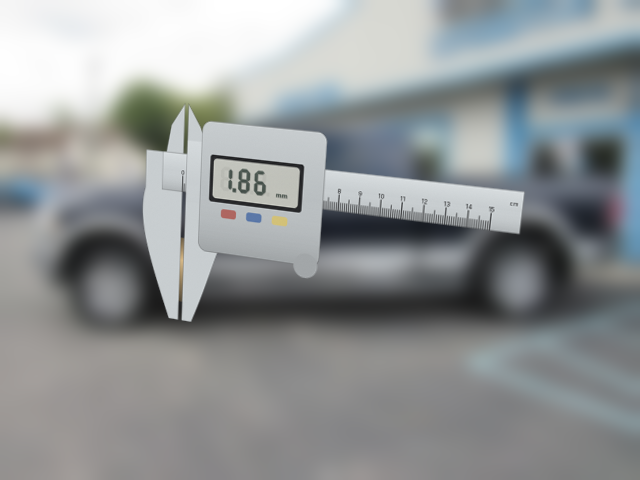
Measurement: 1.86 mm
